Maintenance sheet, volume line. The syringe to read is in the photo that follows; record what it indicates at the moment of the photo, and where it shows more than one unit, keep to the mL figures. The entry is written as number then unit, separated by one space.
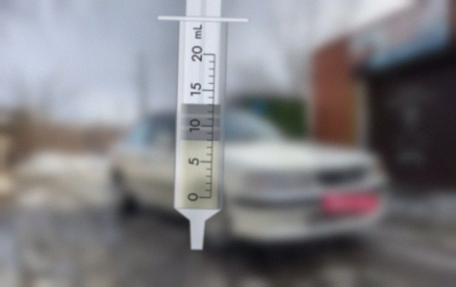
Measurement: 8 mL
